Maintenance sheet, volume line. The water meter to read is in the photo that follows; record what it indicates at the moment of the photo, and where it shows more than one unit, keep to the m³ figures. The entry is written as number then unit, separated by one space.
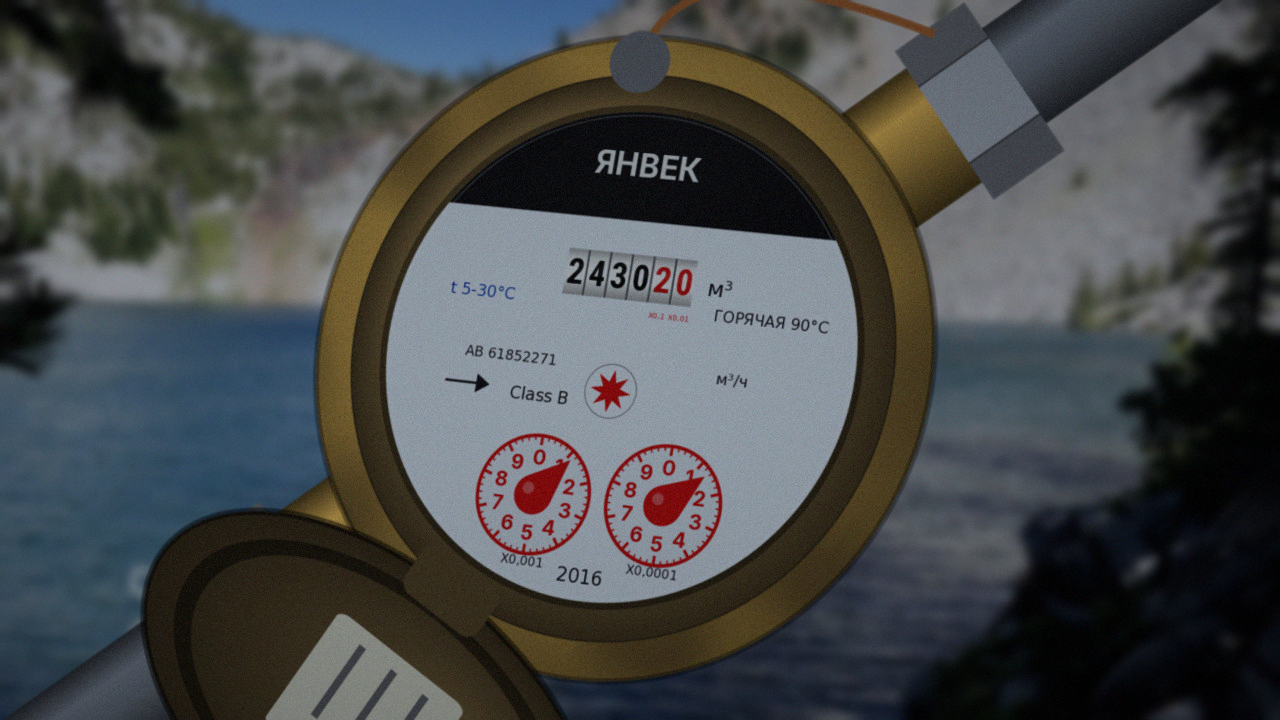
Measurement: 2430.2011 m³
